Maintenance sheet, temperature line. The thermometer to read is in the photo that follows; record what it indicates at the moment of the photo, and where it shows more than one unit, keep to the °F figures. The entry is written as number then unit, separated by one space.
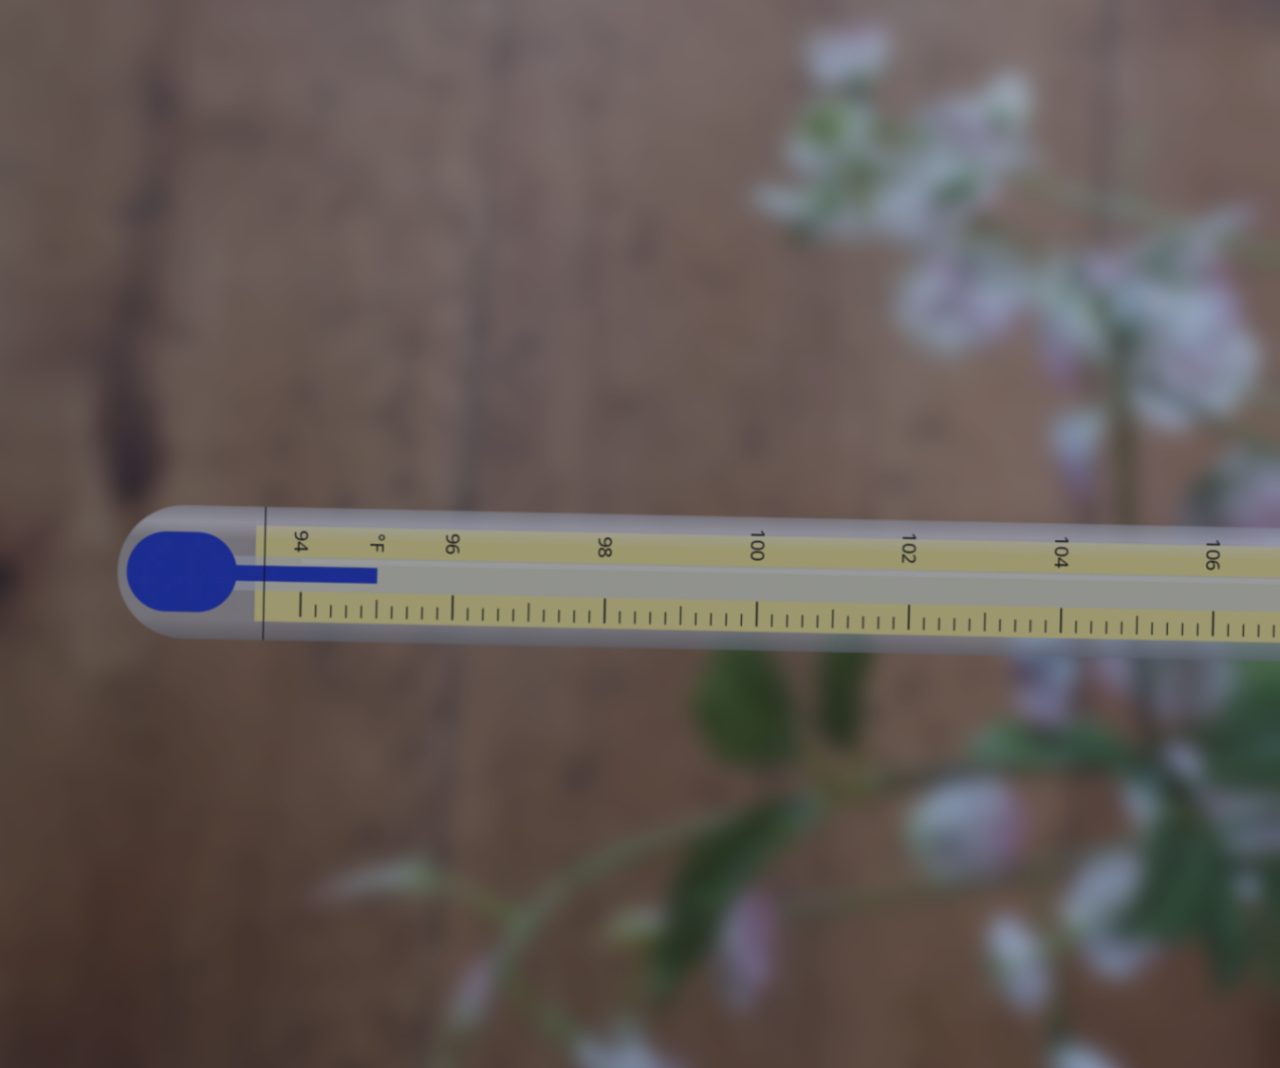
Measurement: 95 °F
